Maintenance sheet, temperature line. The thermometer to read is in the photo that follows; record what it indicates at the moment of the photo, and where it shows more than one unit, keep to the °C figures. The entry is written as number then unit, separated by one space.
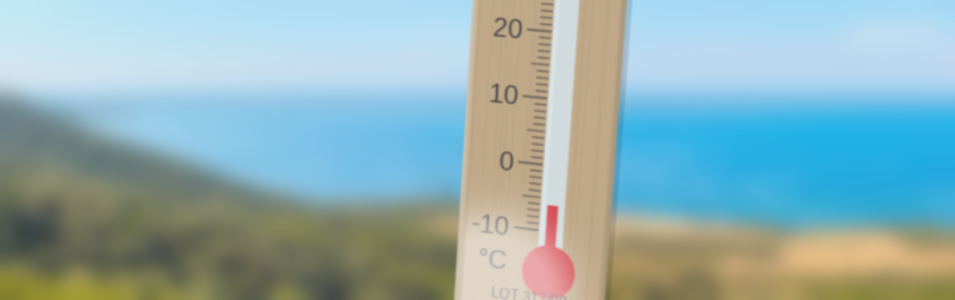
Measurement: -6 °C
